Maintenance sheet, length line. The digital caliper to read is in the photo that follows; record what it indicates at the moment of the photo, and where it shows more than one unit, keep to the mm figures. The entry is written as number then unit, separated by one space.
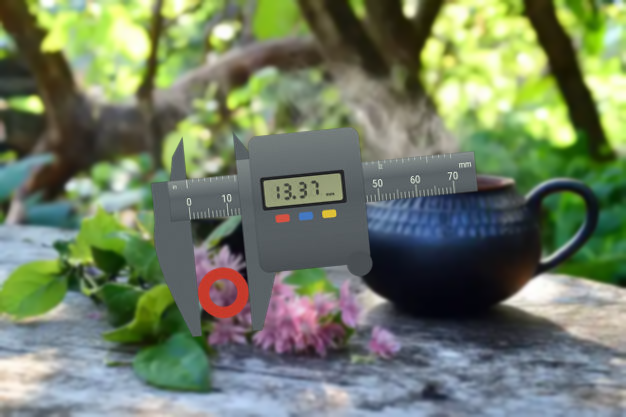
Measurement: 13.37 mm
